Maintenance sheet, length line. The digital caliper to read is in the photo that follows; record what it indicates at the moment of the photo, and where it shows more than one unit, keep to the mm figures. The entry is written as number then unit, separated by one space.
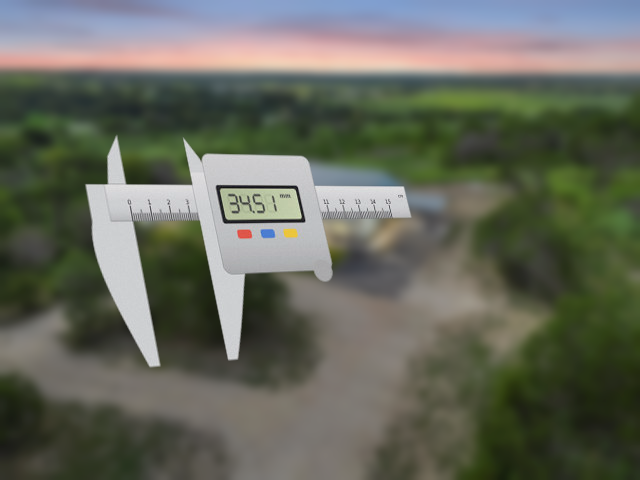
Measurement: 34.51 mm
